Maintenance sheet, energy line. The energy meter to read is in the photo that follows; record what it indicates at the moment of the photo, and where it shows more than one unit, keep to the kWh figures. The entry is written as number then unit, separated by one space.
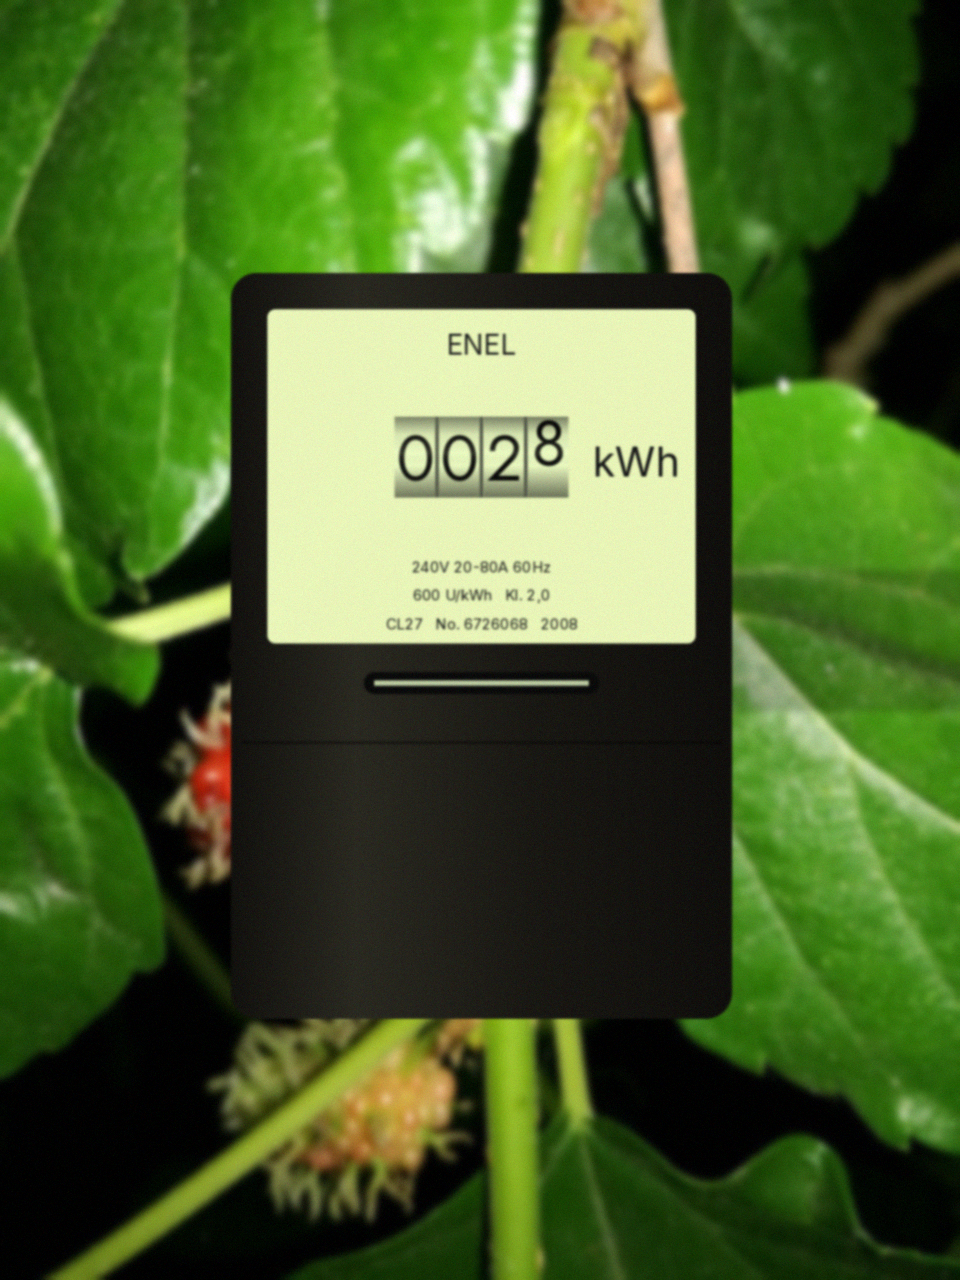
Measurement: 28 kWh
